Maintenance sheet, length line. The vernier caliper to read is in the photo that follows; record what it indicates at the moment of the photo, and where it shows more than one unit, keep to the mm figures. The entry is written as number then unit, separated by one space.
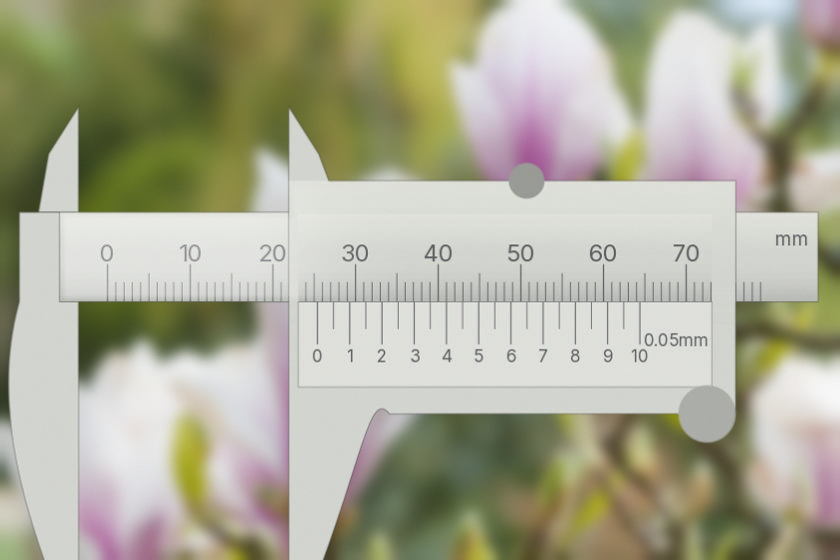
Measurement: 25.4 mm
